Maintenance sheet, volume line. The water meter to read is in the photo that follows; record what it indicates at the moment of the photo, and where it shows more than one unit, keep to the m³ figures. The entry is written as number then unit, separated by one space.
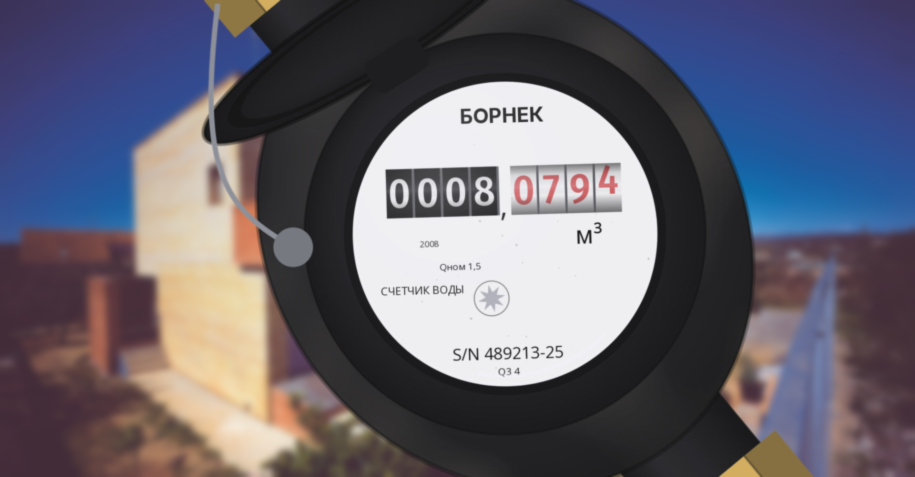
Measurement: 8.0794 m³
